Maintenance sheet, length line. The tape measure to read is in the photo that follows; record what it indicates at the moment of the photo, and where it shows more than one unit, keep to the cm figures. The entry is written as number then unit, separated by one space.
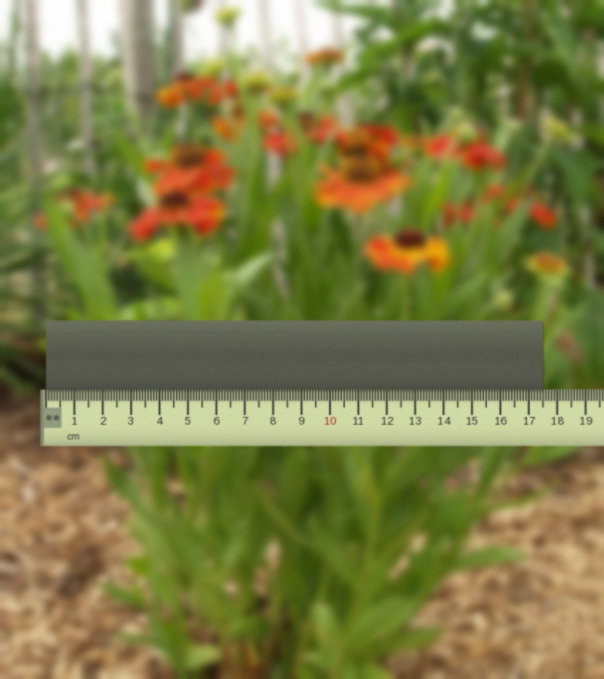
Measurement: 17.5 cm
